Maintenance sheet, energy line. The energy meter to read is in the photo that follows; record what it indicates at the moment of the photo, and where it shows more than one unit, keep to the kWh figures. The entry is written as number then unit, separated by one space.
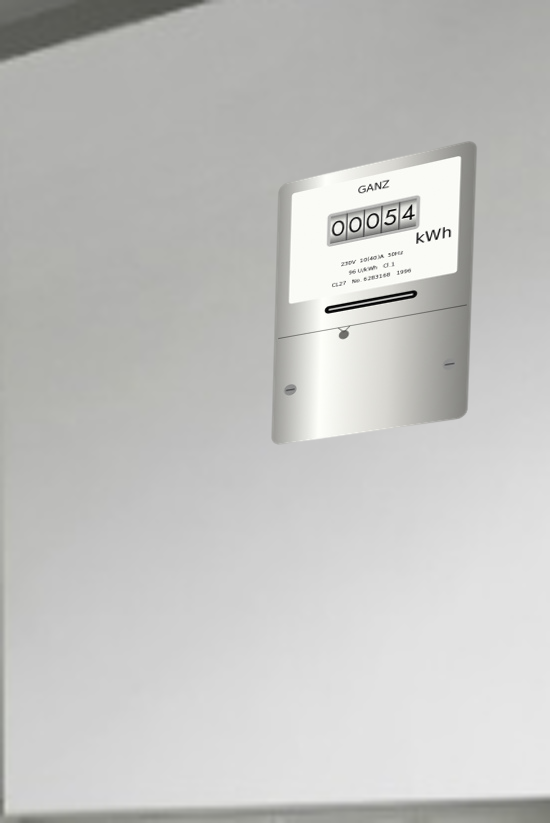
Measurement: 54 kWh
